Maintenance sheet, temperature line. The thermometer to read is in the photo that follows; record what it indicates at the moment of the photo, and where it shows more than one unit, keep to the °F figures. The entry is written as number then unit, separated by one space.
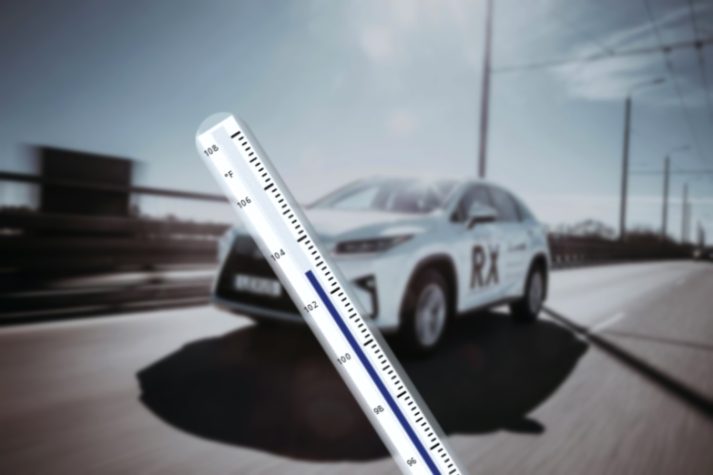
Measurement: 103 °F
